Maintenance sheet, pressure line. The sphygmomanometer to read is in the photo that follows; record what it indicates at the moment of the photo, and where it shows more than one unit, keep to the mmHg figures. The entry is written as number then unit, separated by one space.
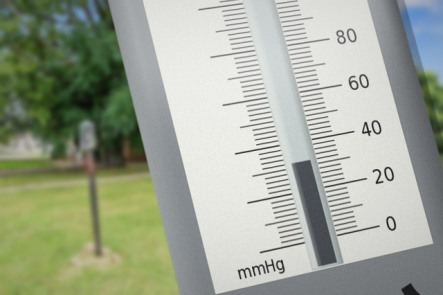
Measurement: 32 mmHg
